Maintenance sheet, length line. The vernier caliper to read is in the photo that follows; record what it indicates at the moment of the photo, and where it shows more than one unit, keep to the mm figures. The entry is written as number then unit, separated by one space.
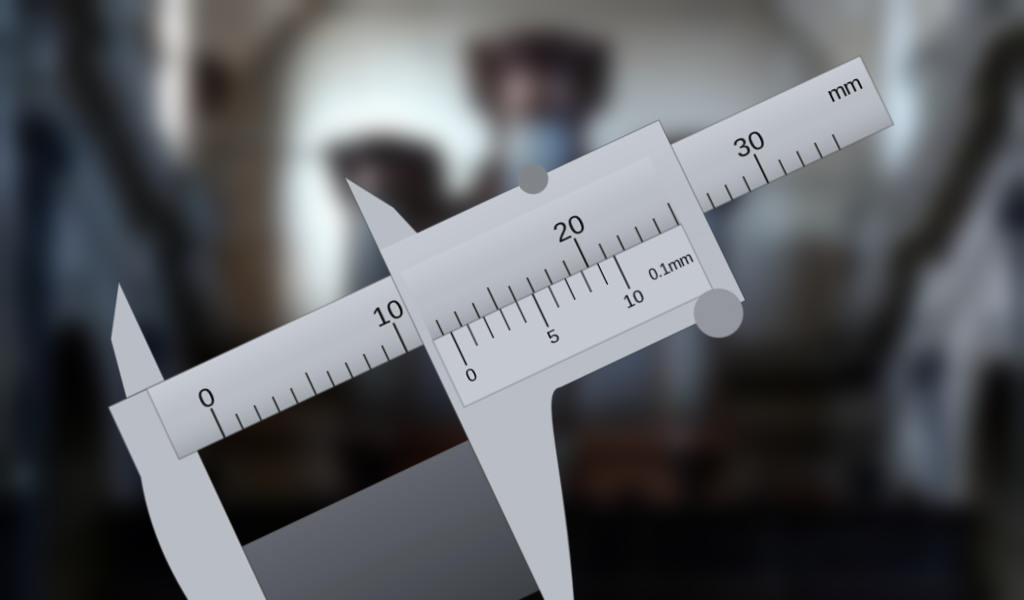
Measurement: 12.4 mm
